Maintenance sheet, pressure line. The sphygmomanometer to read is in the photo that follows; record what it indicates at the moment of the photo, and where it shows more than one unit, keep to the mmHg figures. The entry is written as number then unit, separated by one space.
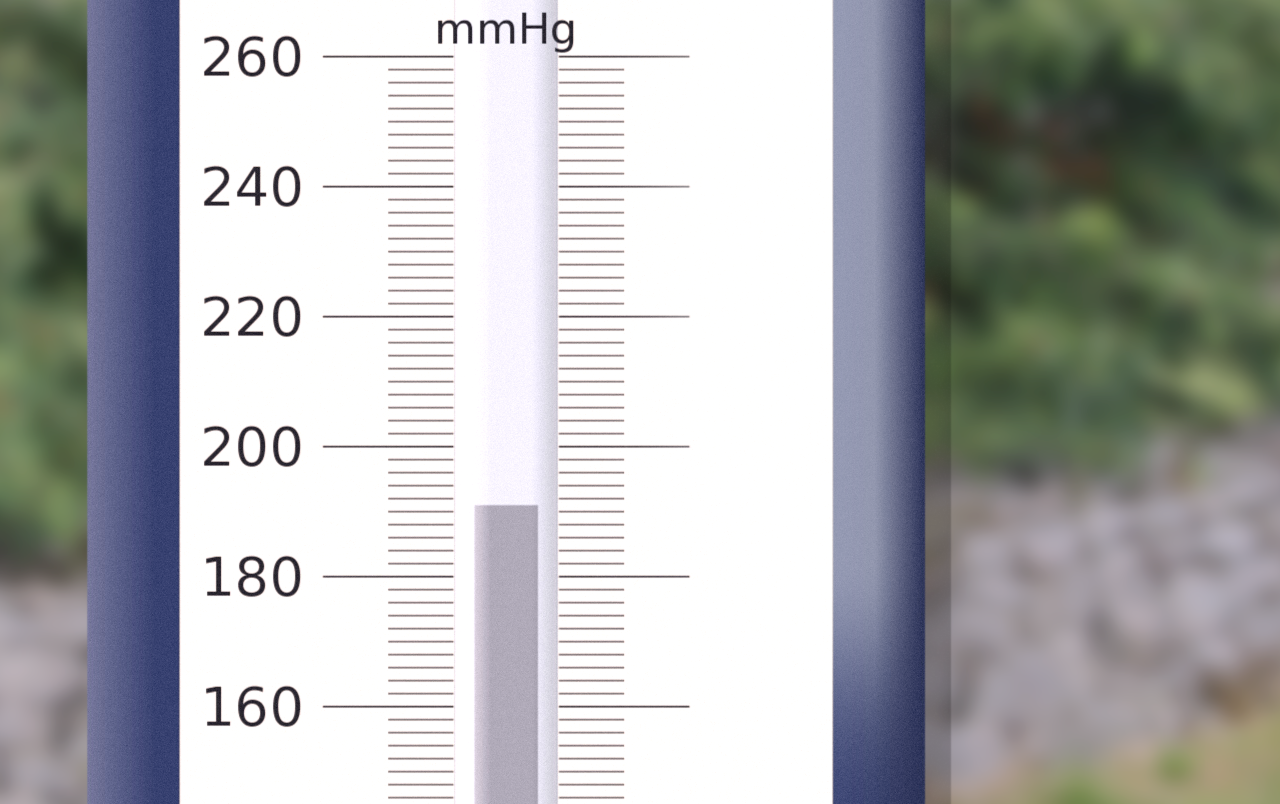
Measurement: 191 mmHg
